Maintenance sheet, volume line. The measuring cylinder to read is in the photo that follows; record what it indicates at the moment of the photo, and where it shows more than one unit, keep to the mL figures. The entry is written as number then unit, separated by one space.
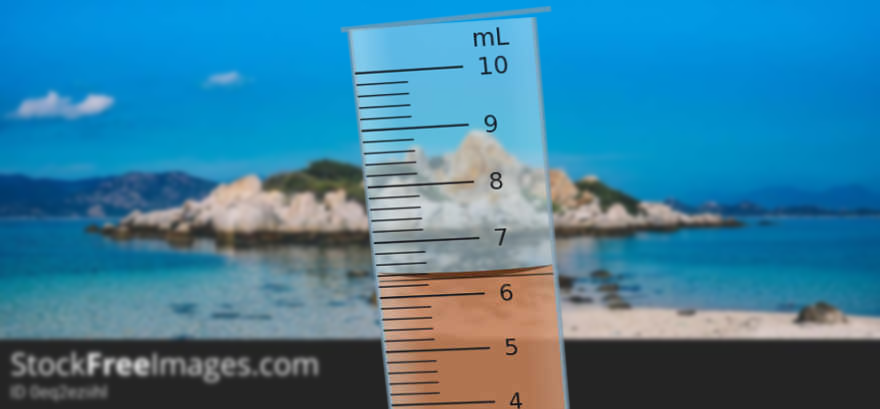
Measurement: 6.3 mL
